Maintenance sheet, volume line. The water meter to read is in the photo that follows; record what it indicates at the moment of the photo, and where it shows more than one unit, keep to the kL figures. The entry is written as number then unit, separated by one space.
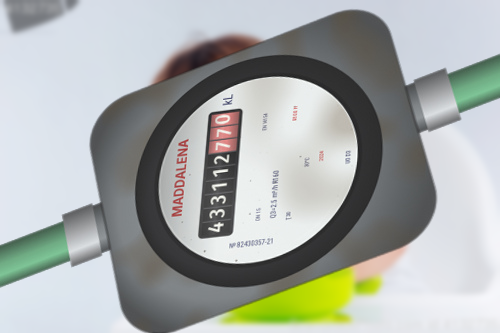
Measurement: 433112.770 kL
